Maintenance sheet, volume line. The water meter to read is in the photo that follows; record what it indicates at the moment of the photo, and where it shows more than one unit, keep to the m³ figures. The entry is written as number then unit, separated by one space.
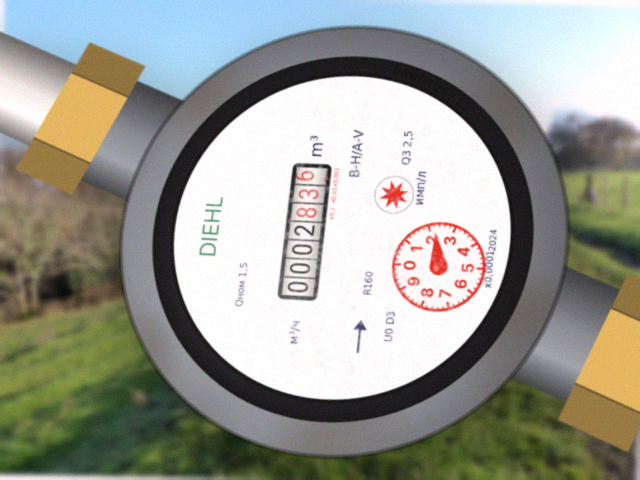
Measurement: 2.8362 m³
